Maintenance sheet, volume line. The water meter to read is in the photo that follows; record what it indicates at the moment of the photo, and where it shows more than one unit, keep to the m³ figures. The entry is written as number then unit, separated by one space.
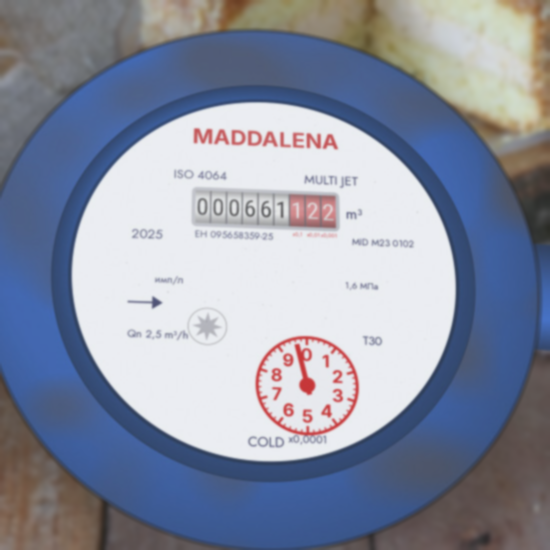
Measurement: 661.1219 m³
